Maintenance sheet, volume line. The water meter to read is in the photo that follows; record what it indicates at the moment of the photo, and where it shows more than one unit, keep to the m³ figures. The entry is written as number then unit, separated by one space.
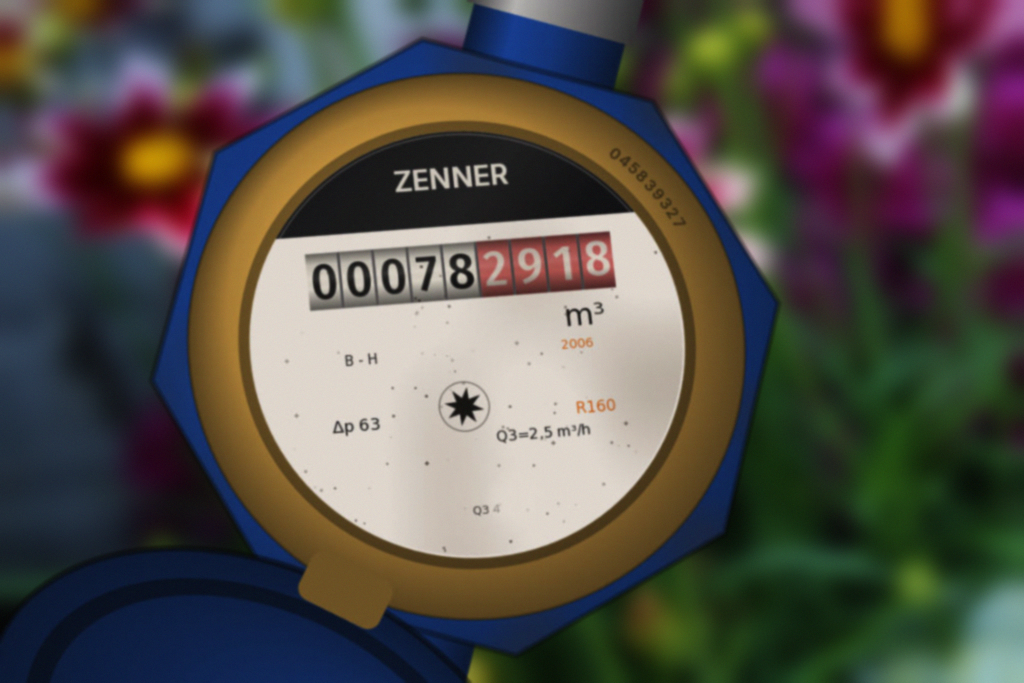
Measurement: 78.2918 m³
